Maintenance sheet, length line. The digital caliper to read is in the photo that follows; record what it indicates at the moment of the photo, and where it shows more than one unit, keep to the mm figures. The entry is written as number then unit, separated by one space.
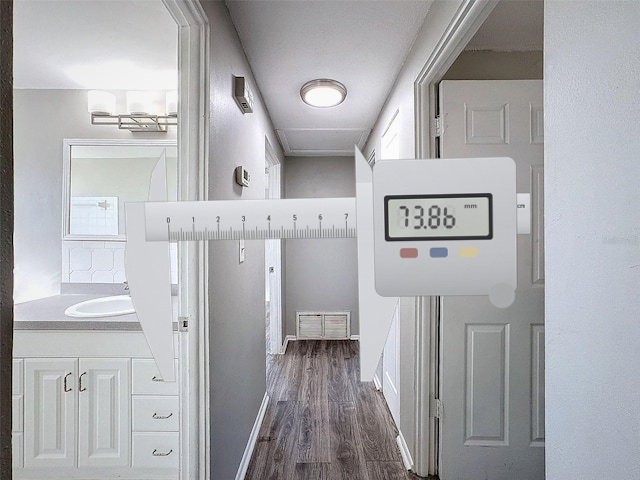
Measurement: 73.86 mm
